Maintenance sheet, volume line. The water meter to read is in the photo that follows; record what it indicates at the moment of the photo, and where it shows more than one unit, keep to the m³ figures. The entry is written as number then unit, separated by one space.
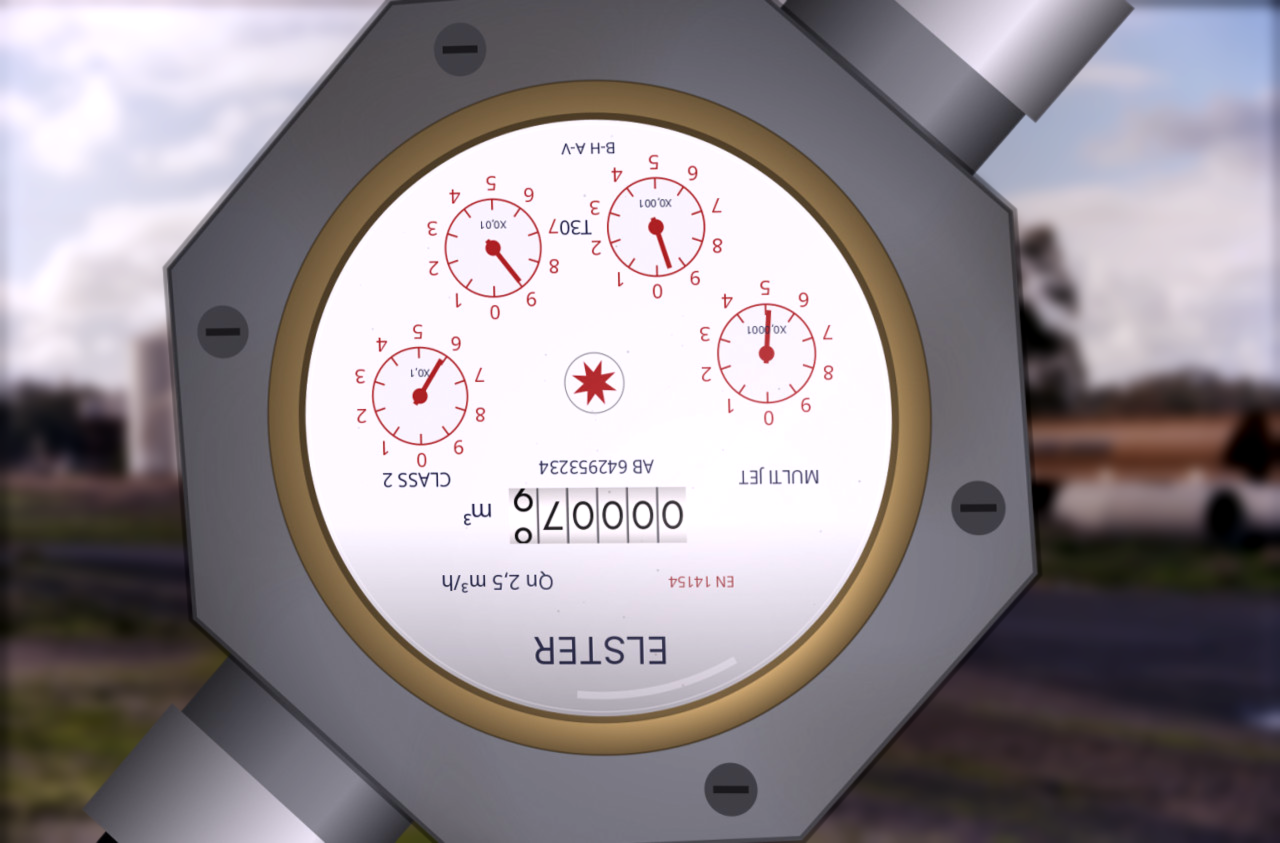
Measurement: 78.5895 m³
